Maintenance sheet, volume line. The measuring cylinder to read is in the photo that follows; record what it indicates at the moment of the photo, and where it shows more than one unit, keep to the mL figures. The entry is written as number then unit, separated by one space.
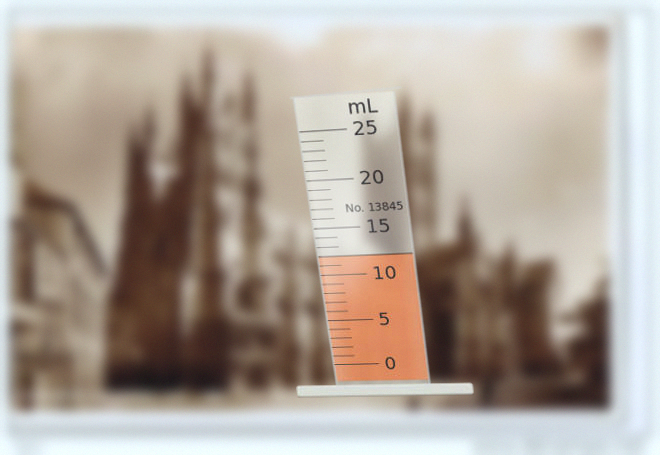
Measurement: 12 mL
